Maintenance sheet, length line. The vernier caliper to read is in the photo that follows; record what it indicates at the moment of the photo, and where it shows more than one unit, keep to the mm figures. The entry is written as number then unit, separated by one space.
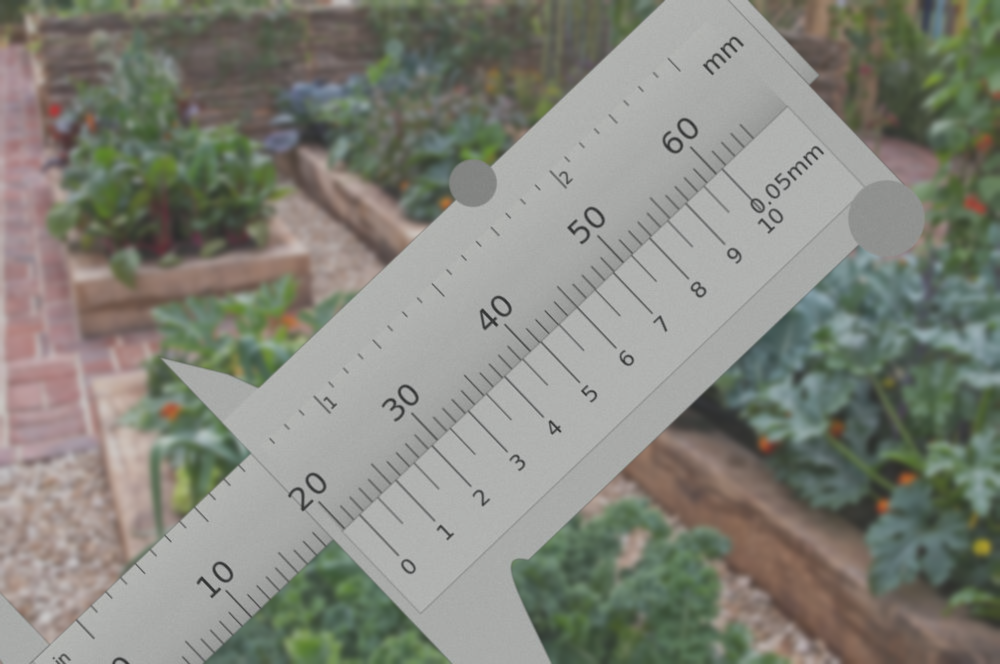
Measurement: 21.6 mm
